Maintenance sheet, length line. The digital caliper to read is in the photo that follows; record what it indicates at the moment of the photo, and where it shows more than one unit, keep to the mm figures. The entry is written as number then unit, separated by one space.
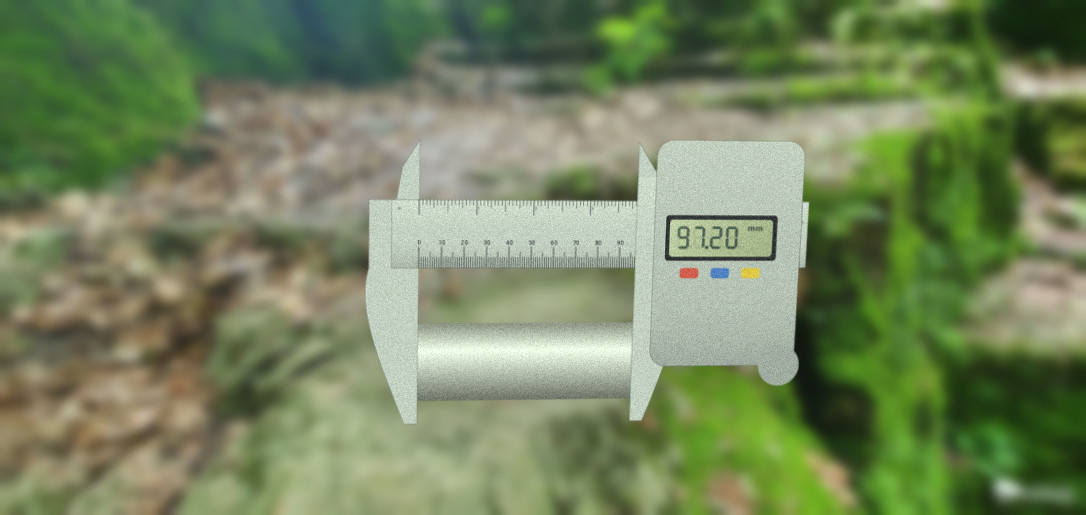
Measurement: 97.20 mm
